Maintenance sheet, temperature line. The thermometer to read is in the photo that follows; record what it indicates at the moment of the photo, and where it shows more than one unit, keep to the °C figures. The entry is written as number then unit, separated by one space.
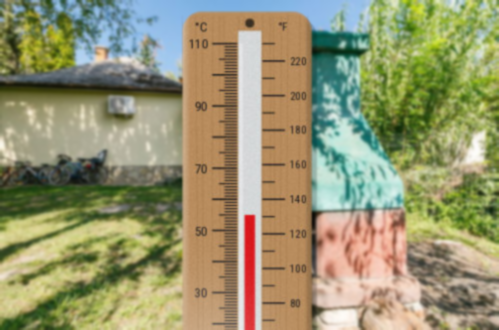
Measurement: 55 °C
